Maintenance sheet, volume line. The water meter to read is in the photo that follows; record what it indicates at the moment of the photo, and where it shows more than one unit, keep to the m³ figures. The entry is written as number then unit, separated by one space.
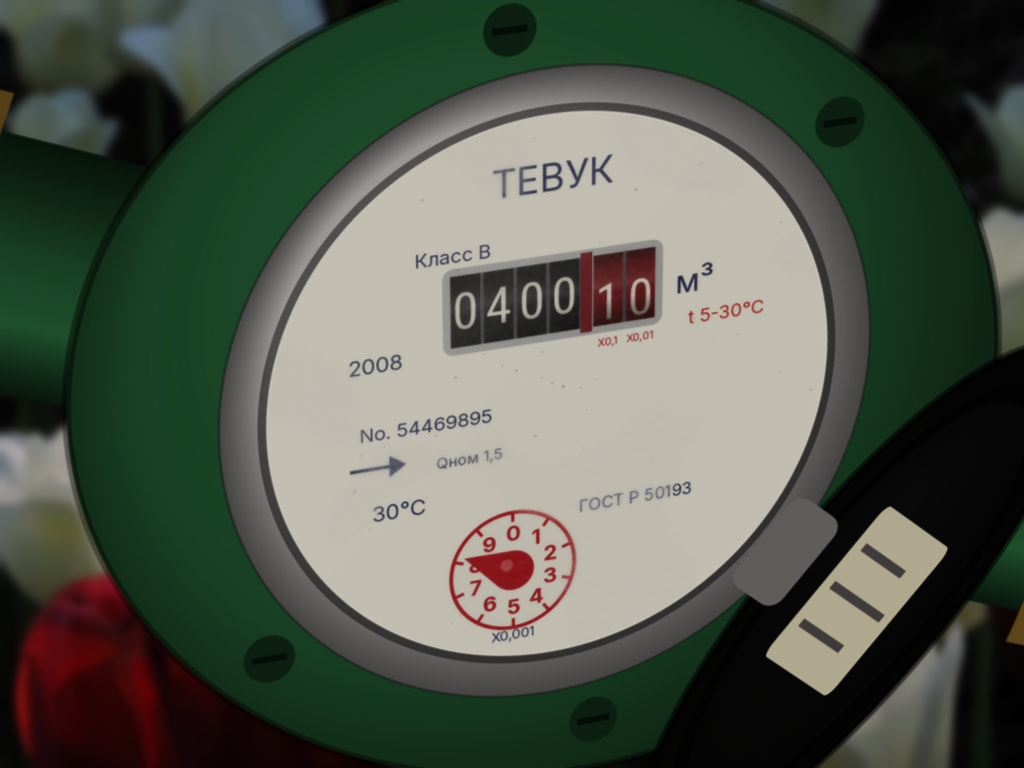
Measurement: 400.098 m³
